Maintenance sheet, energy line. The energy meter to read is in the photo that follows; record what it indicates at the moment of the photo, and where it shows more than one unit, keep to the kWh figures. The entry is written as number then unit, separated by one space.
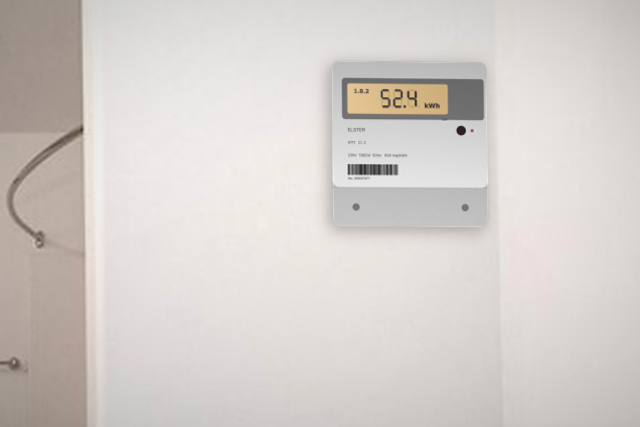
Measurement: 52.4 kWh
